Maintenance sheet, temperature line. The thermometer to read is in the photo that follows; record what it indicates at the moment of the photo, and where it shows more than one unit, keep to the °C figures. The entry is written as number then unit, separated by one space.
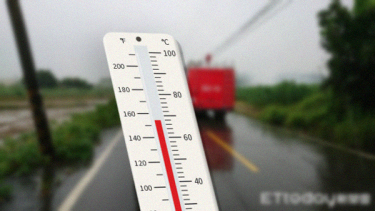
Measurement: 68 °C
